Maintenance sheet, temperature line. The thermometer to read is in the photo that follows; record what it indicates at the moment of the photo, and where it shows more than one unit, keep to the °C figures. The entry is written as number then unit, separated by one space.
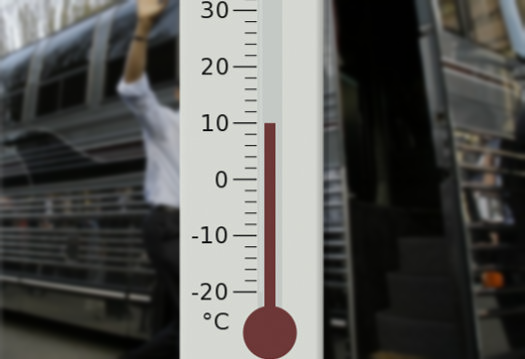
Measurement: 10 °C
